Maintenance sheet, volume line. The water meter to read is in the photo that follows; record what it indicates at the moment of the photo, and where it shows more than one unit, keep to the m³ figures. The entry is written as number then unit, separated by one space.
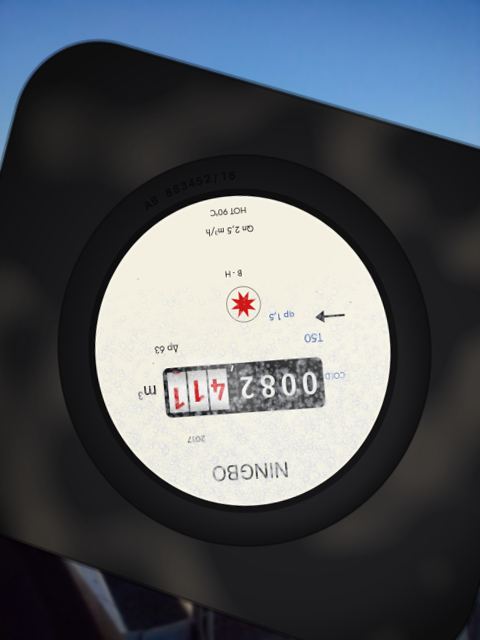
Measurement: 82.411 m³
